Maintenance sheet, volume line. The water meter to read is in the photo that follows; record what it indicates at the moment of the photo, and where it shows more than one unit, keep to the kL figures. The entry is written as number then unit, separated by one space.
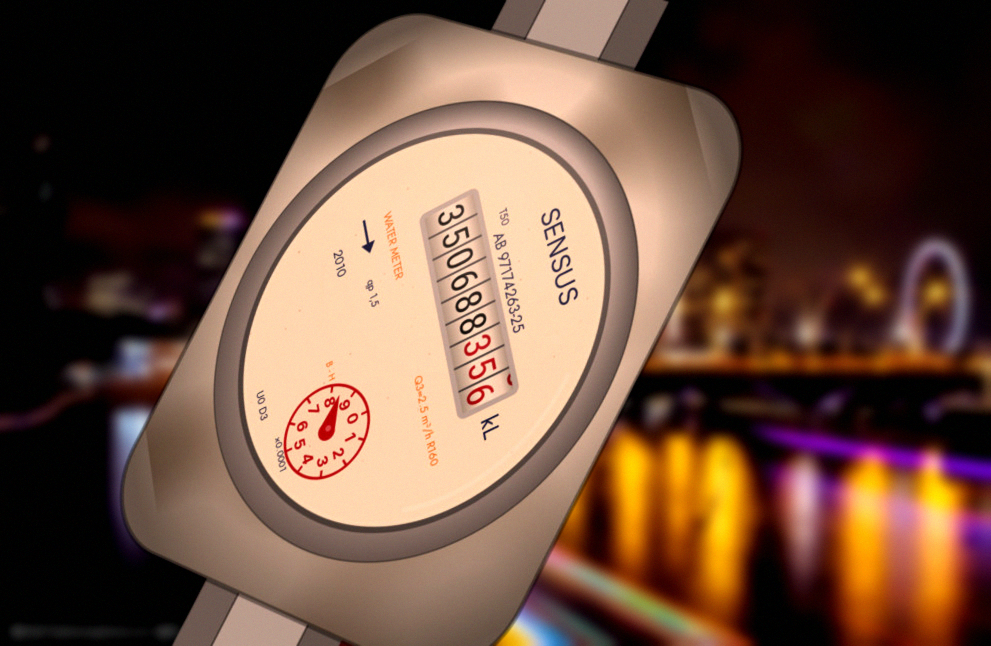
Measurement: 350688.3558 kL
